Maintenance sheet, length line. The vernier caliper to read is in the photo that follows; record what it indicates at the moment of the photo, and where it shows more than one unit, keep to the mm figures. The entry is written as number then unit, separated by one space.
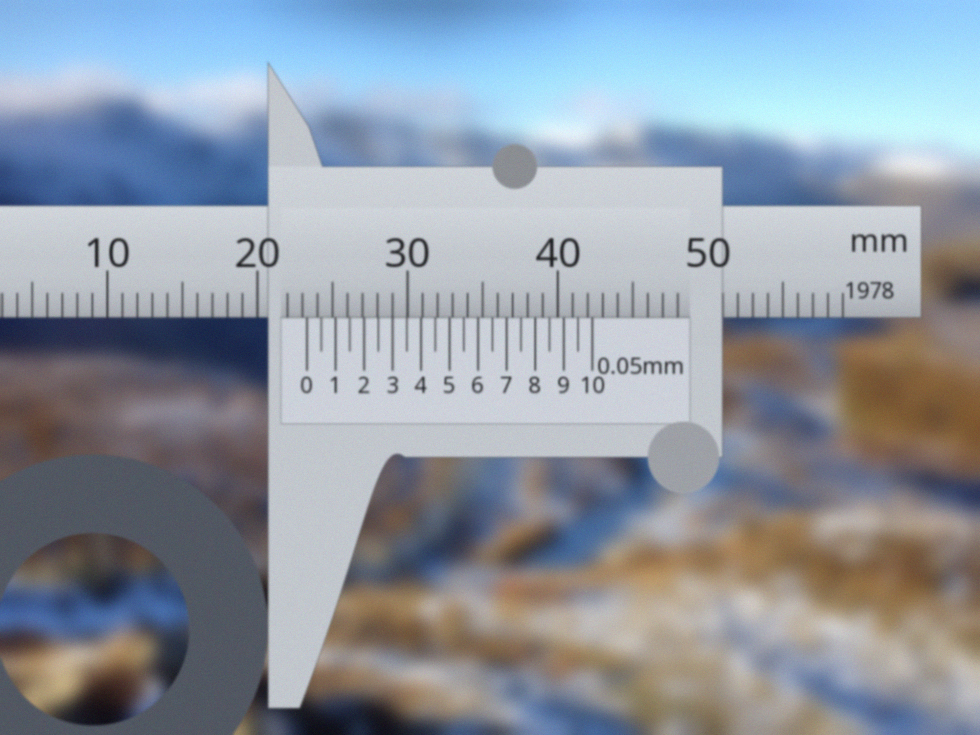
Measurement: 23.3 mm
